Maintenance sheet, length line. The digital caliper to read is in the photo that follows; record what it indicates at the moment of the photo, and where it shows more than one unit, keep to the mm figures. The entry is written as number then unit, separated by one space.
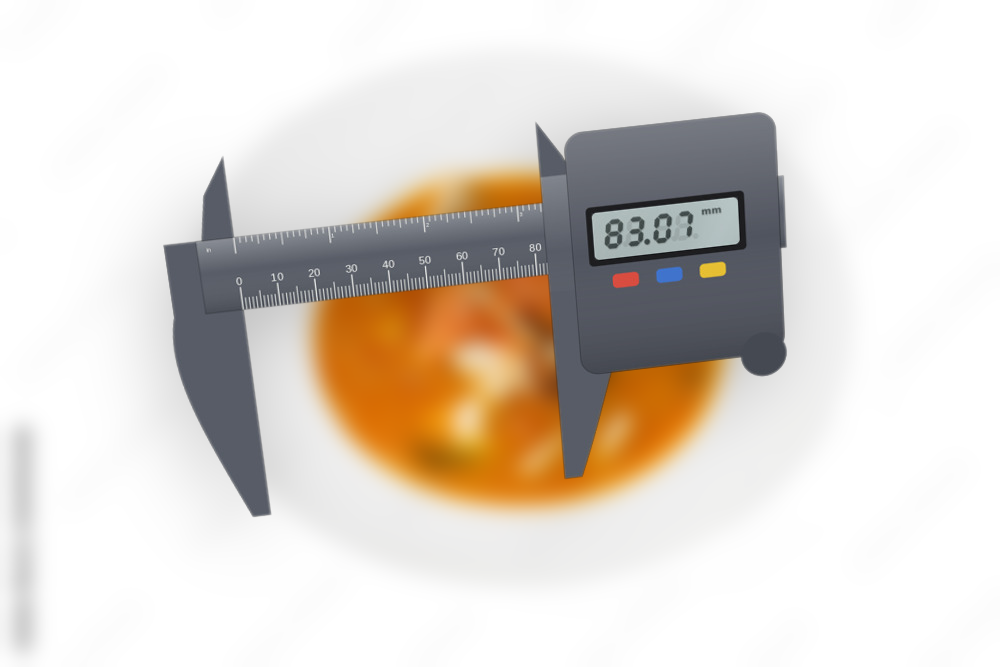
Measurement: 83.07 mm
